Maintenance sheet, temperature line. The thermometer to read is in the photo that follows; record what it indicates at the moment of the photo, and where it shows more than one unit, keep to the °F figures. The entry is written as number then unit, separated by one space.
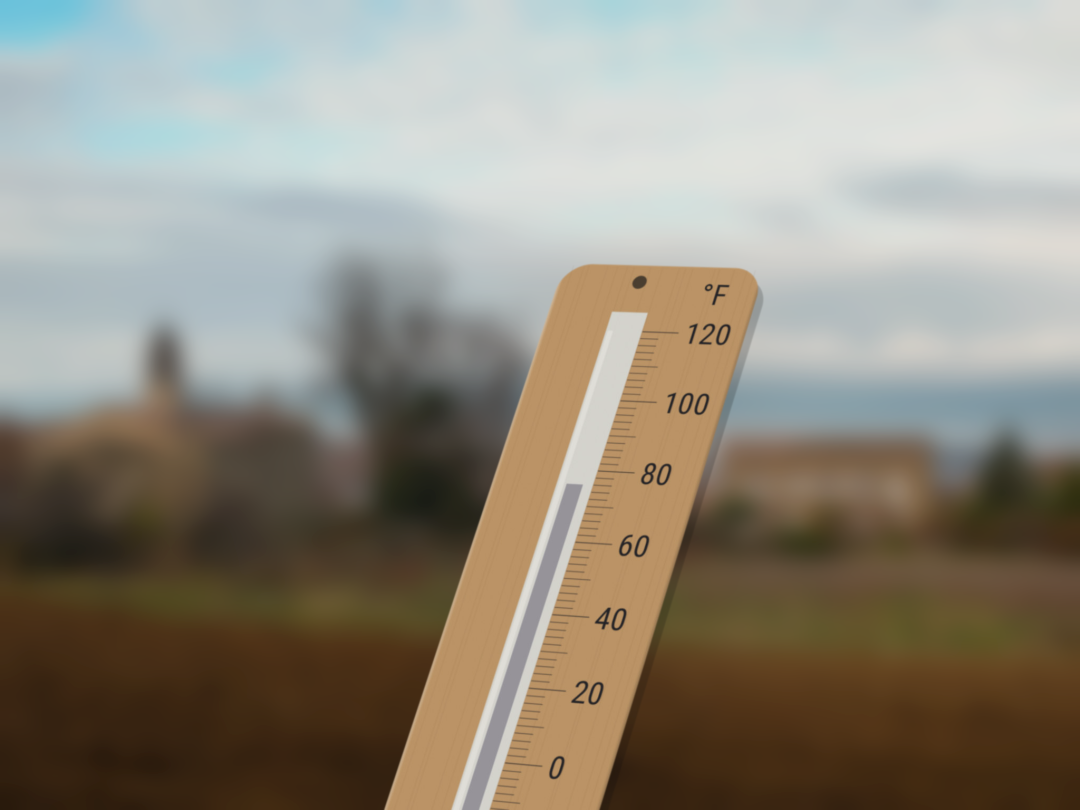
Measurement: 76 °F
